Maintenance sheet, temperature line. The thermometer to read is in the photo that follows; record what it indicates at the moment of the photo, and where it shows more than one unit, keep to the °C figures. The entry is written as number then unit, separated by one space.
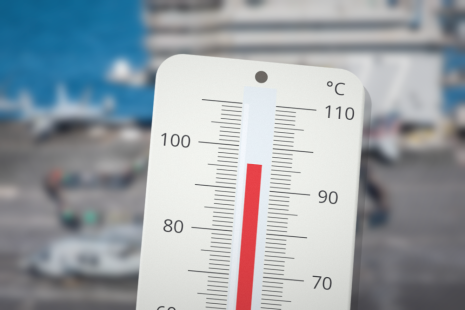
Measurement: 96 °C
